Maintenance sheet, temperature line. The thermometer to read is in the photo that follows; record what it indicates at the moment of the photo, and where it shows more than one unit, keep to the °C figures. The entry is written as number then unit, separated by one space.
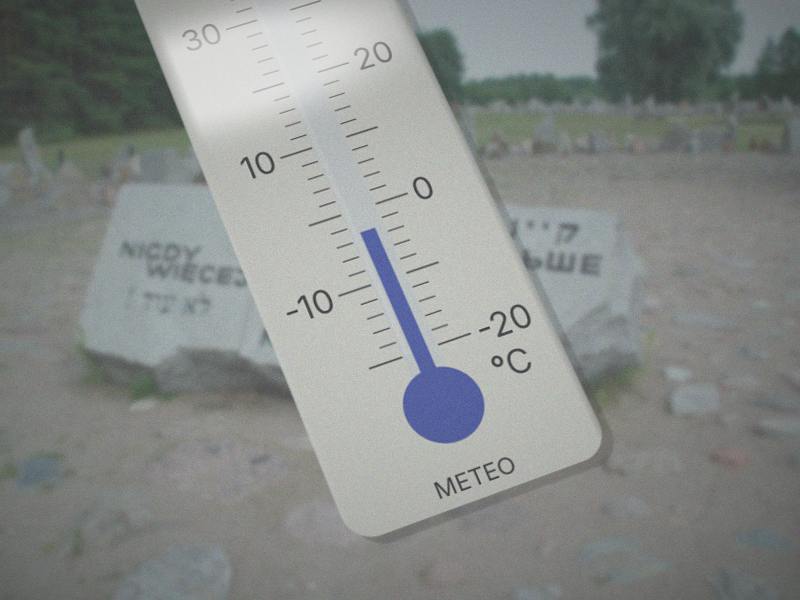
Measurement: -3 °C
